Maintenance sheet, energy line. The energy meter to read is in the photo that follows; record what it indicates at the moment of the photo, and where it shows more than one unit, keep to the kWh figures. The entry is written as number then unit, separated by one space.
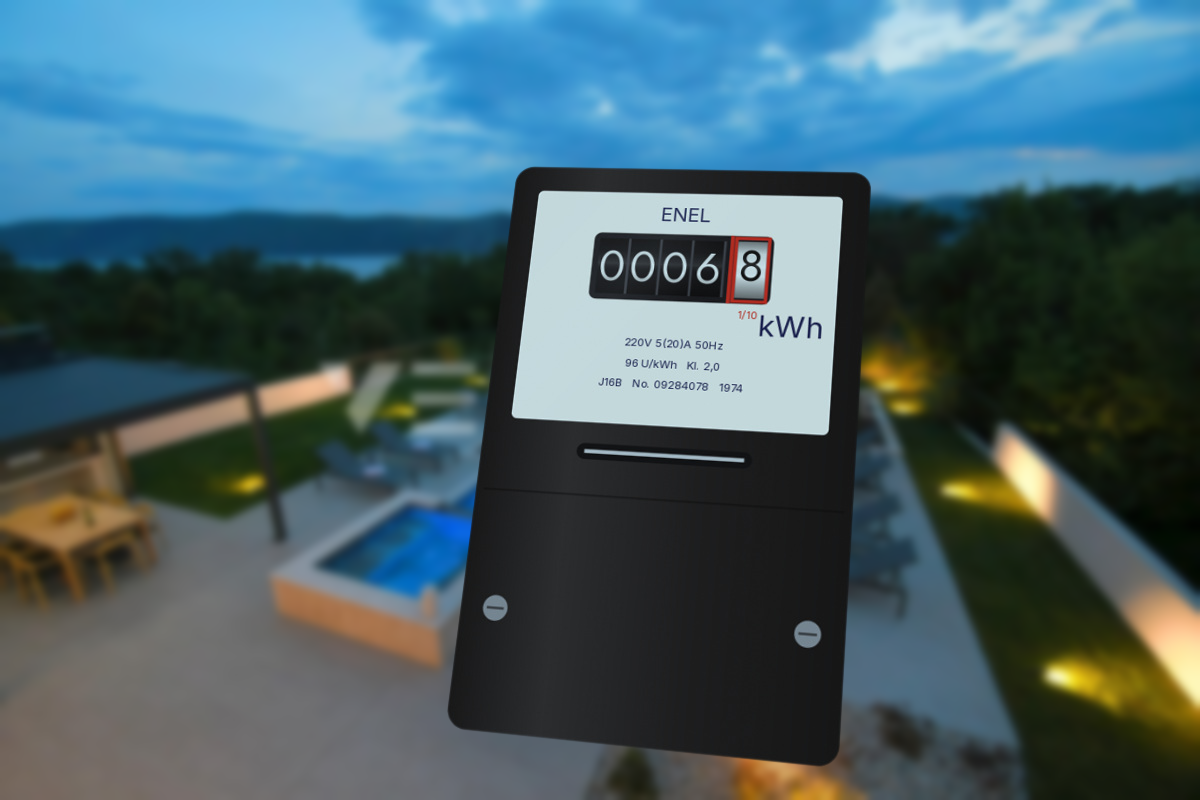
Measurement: 6.8 kWh
